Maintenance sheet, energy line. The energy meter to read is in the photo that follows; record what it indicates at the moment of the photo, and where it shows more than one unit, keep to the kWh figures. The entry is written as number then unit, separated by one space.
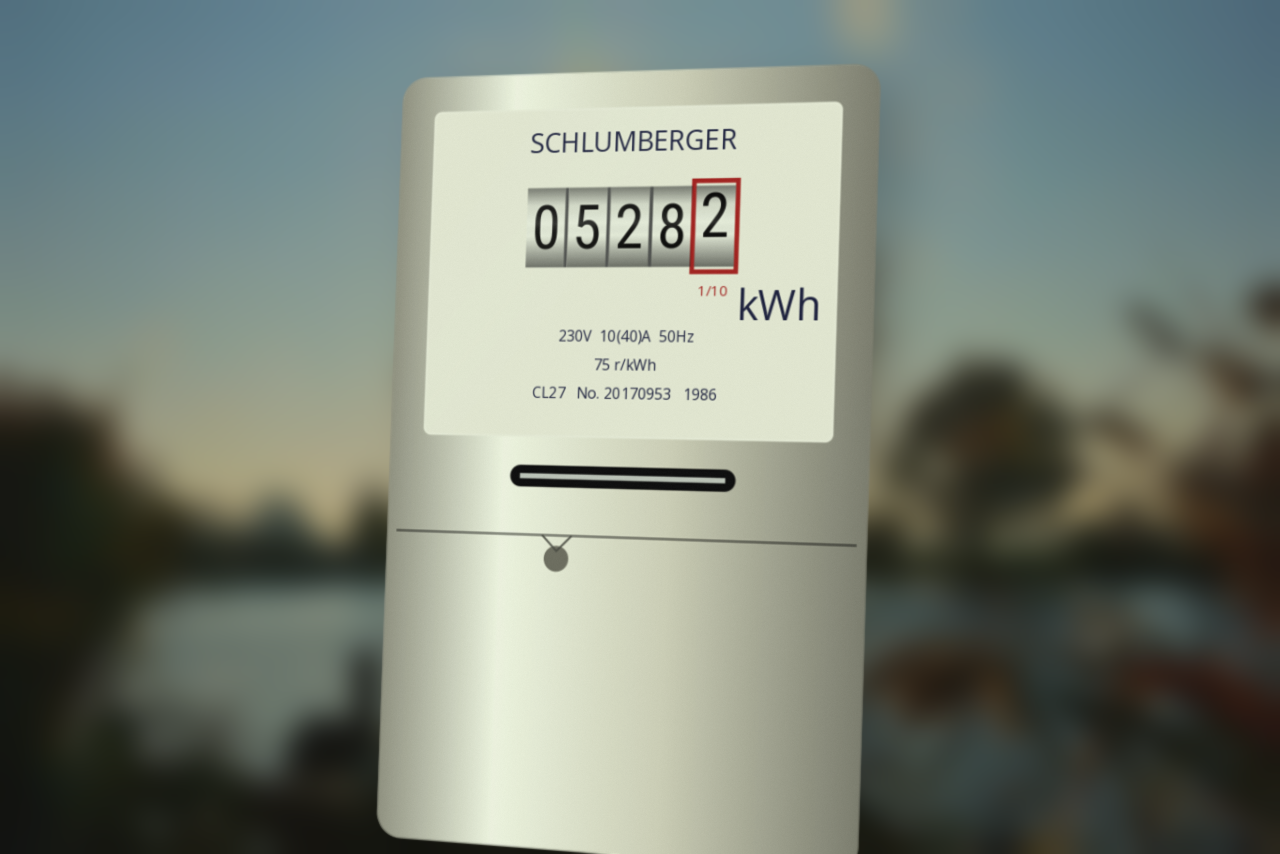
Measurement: 528.2 kWh
